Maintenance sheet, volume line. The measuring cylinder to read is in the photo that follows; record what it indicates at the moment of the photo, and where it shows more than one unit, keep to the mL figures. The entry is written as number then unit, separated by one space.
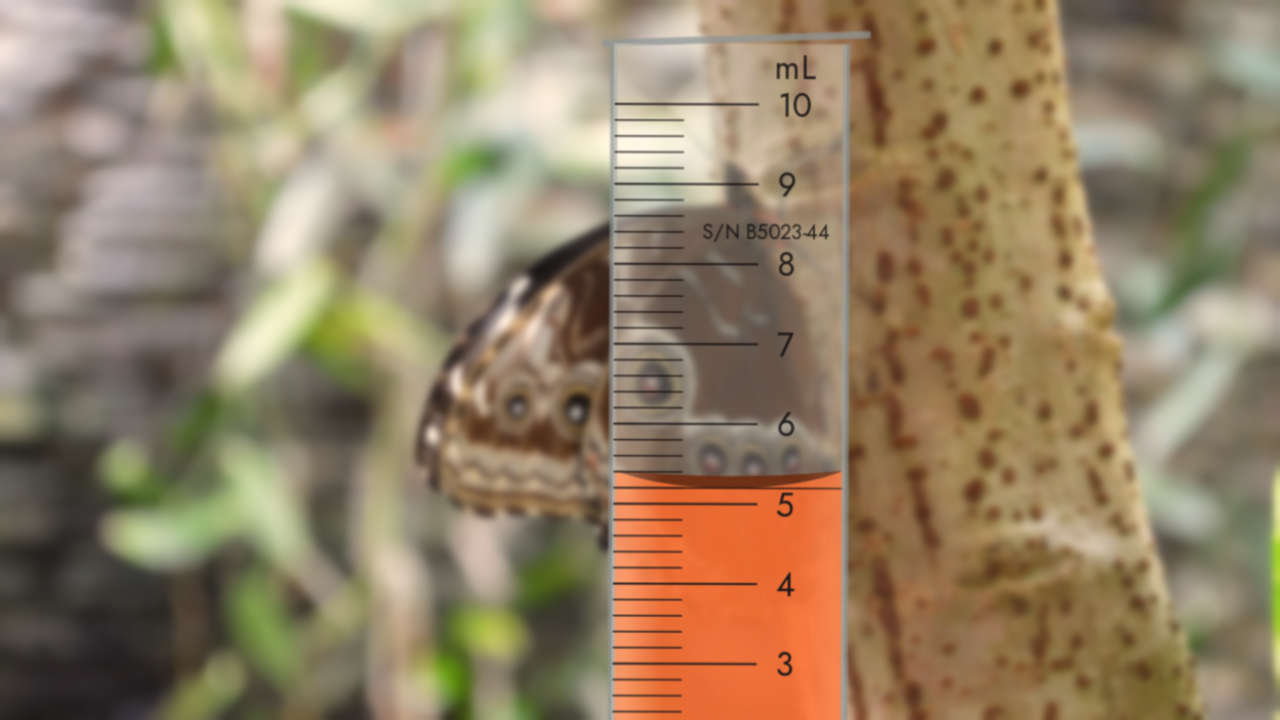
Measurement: 5.2 mL
